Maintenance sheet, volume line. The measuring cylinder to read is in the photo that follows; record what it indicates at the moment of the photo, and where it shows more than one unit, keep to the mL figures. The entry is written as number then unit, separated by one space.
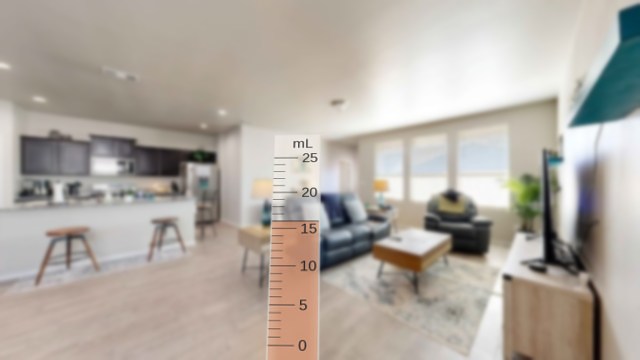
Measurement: 16 mL
